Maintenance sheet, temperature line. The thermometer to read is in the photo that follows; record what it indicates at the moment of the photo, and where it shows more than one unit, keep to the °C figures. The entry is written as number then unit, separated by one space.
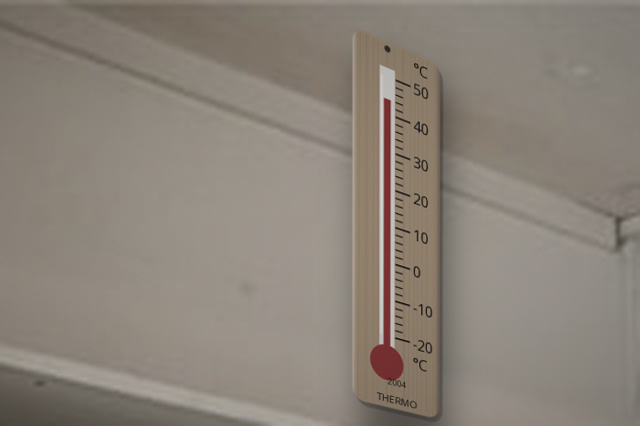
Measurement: 44 °C
